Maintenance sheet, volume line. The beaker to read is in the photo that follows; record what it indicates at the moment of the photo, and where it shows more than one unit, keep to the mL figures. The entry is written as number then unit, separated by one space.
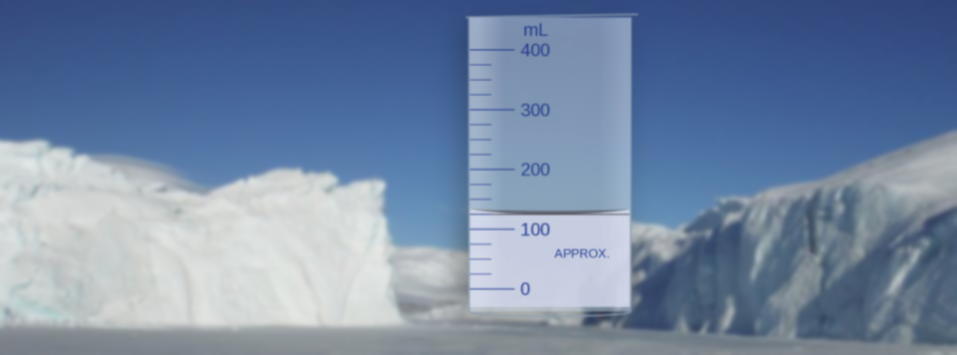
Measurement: 125 mL
